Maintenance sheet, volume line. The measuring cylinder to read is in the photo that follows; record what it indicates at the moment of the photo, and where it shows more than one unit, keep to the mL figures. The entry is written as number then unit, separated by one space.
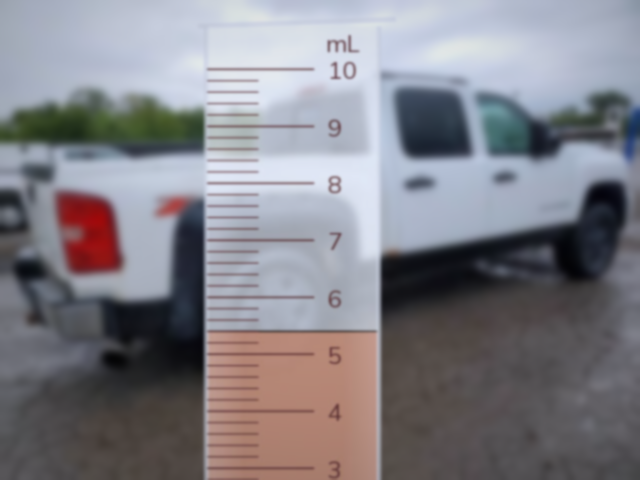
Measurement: 5.4 mL
